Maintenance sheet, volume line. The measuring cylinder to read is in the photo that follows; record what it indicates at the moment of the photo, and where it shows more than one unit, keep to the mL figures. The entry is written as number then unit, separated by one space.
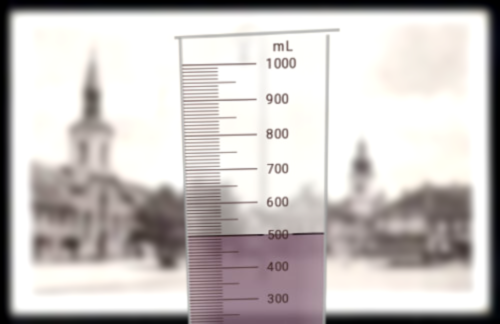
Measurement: 500 mL
